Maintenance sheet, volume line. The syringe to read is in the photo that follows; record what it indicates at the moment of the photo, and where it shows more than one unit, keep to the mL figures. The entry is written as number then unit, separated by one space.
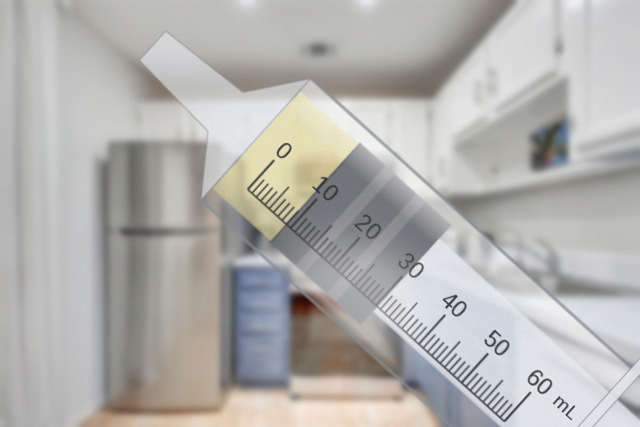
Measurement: 9 mL
